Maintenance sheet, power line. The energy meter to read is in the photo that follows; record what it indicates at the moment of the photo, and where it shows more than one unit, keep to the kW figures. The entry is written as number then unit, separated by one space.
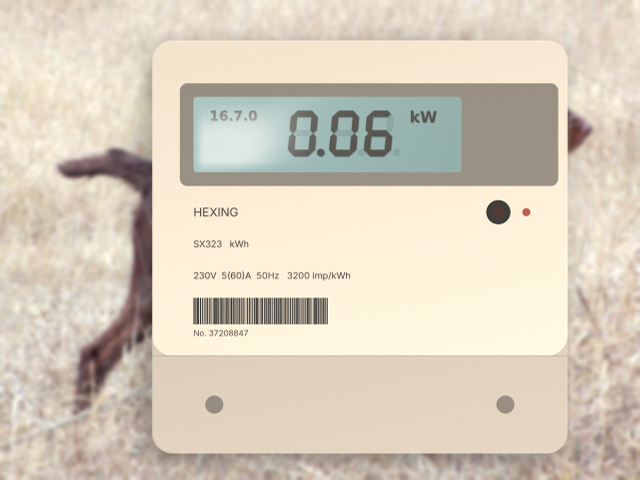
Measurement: 0.06 kW
